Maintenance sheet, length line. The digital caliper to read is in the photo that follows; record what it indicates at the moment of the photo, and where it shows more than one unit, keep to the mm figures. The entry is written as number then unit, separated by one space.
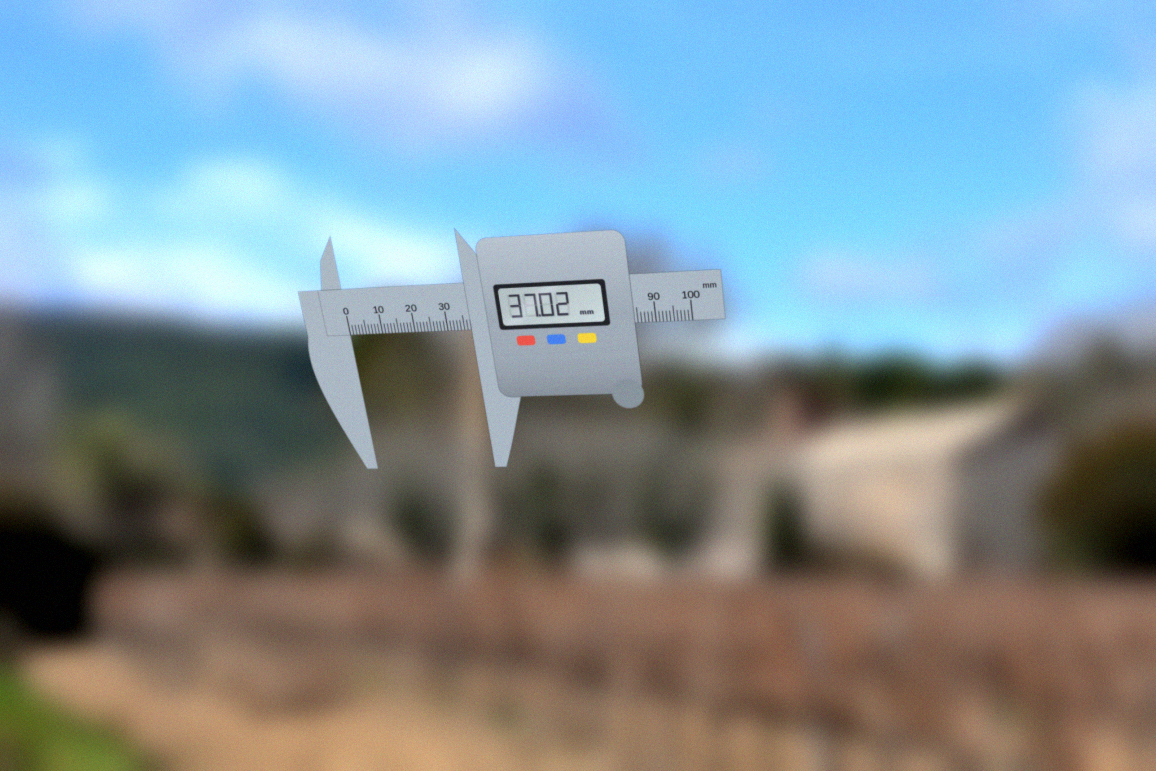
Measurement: 37.02 mm
